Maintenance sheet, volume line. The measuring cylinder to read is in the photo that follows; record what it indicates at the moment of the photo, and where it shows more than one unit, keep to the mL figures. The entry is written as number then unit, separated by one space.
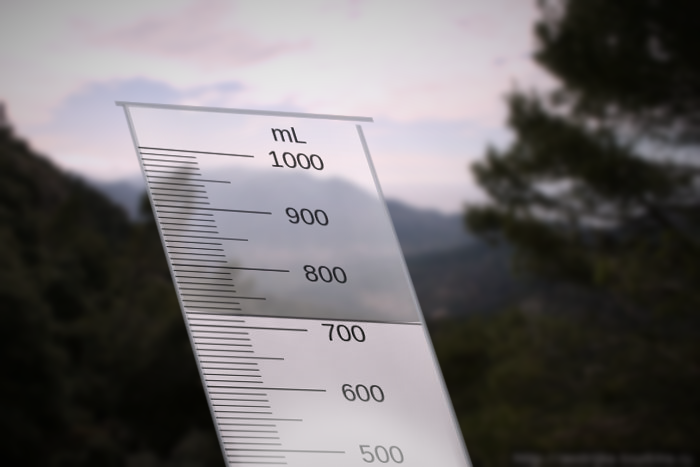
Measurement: 720 mL
